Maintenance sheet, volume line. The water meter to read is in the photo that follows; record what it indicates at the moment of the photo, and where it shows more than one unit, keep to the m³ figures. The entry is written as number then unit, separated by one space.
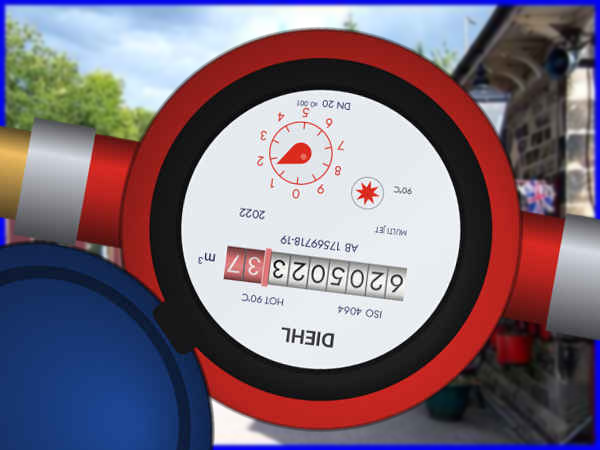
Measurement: 6205023.371 m³
